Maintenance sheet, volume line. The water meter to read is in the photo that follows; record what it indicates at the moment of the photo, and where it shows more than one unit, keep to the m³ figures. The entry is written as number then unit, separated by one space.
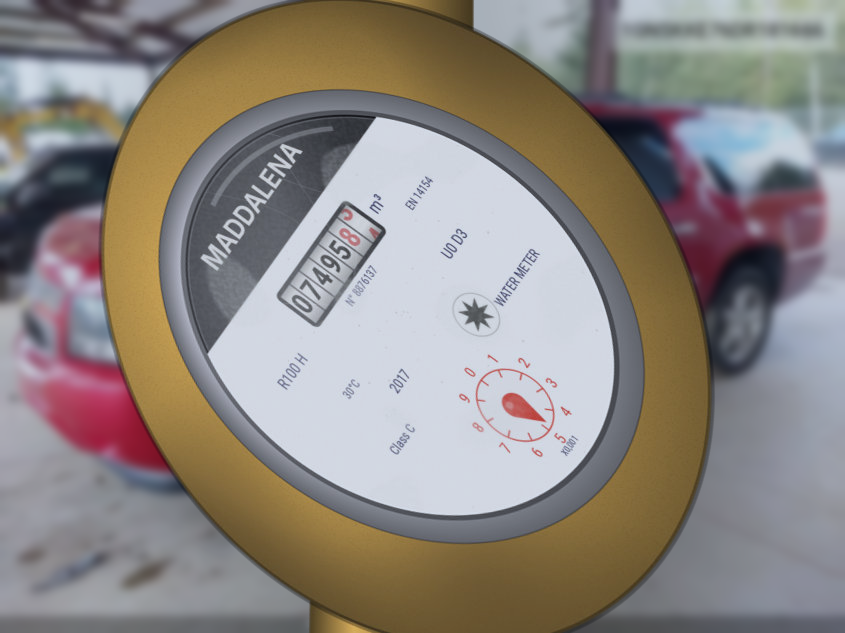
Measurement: 7495.834 m³
